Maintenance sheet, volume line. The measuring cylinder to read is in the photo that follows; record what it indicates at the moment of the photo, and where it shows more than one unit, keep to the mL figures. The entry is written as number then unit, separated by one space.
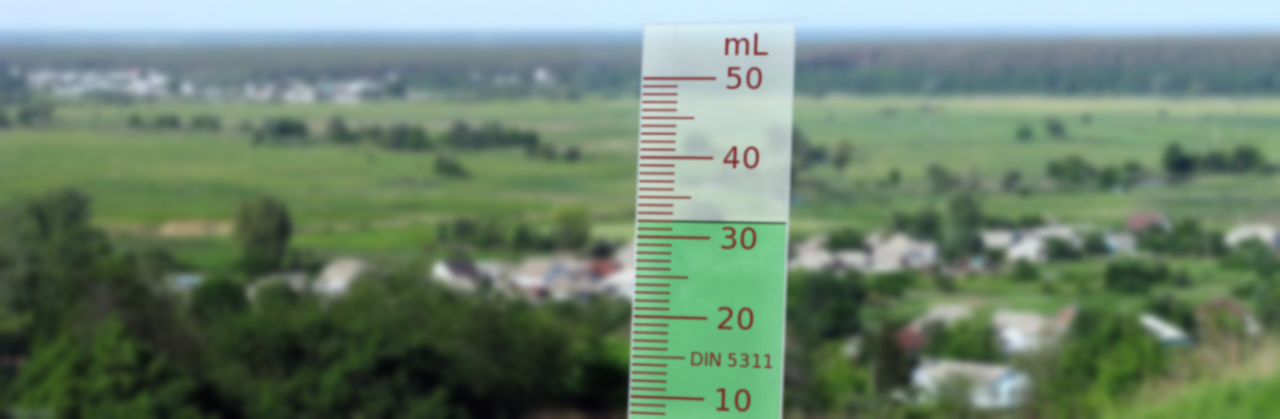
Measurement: 32 mL
